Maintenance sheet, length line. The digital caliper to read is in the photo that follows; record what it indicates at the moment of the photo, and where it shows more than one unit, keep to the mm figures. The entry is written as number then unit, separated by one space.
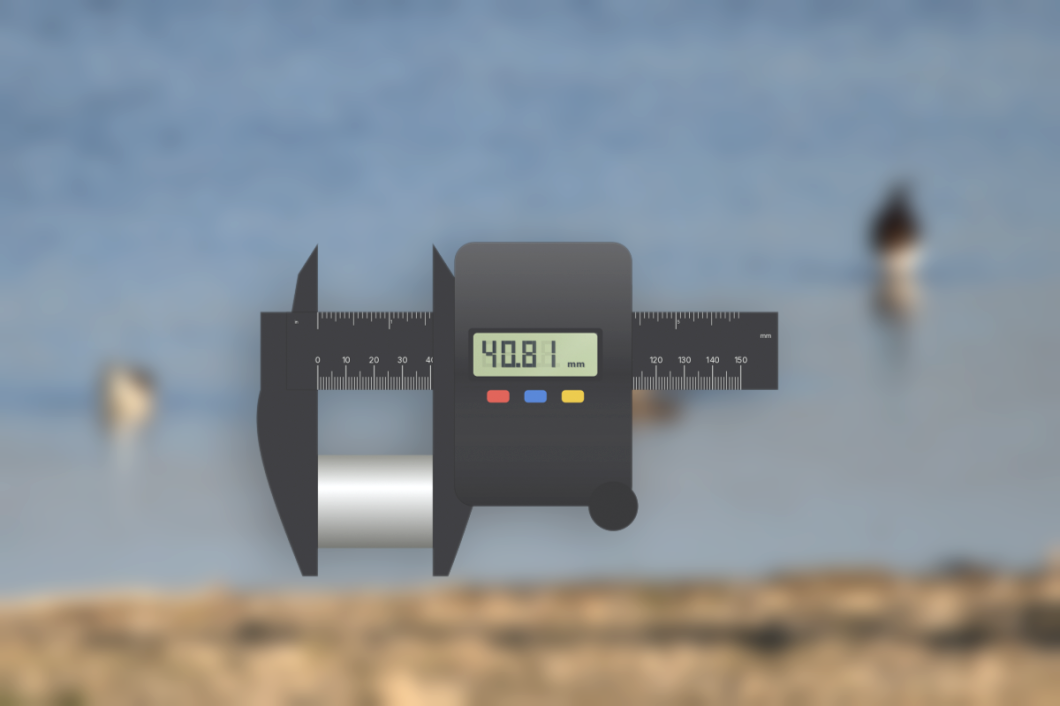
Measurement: 40.81 mm
